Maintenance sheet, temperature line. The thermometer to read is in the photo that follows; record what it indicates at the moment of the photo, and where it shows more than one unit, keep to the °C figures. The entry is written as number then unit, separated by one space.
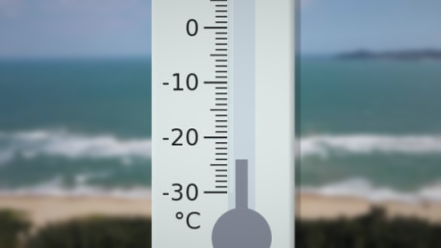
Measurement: -24 °C
